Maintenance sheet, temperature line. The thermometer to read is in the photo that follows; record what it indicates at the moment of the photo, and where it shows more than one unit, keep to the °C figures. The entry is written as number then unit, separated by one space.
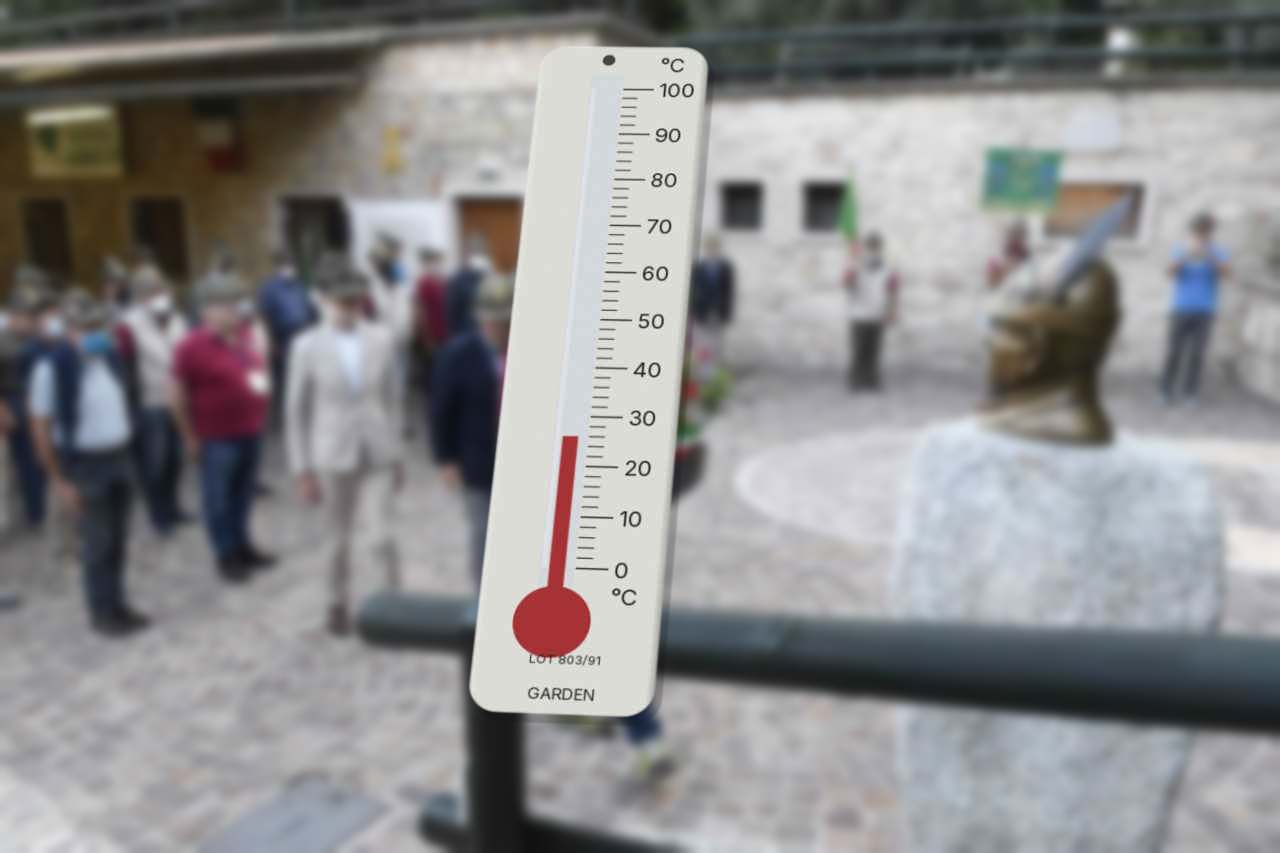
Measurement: 26 °C
